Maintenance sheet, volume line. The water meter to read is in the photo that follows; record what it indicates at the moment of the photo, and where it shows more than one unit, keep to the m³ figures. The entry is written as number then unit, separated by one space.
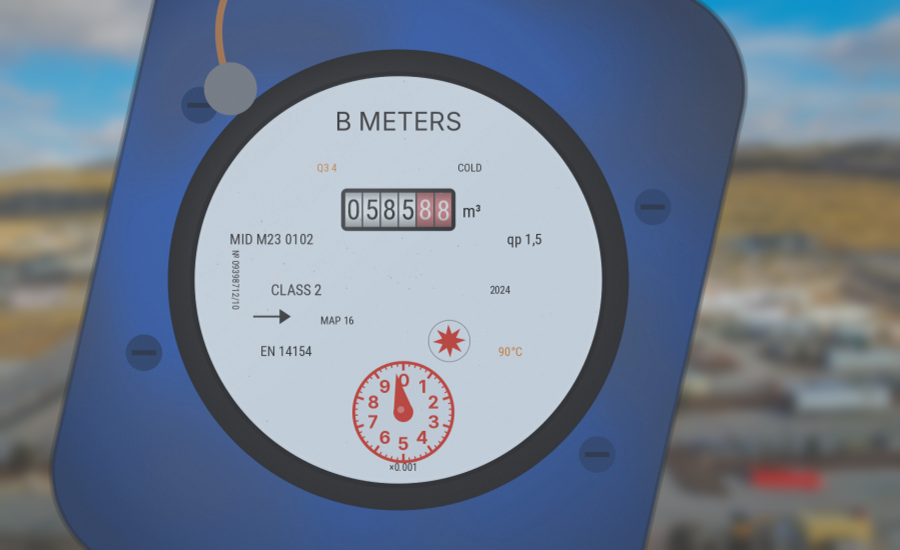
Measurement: 585.879 m³
